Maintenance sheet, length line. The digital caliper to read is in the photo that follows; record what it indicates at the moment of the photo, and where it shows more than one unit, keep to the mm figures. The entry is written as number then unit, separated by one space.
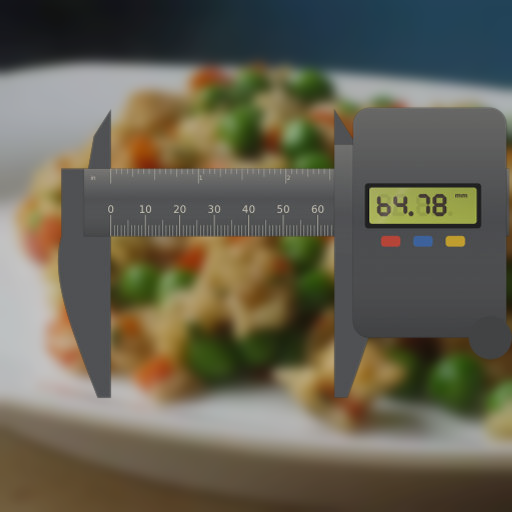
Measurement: 64.78 mm
